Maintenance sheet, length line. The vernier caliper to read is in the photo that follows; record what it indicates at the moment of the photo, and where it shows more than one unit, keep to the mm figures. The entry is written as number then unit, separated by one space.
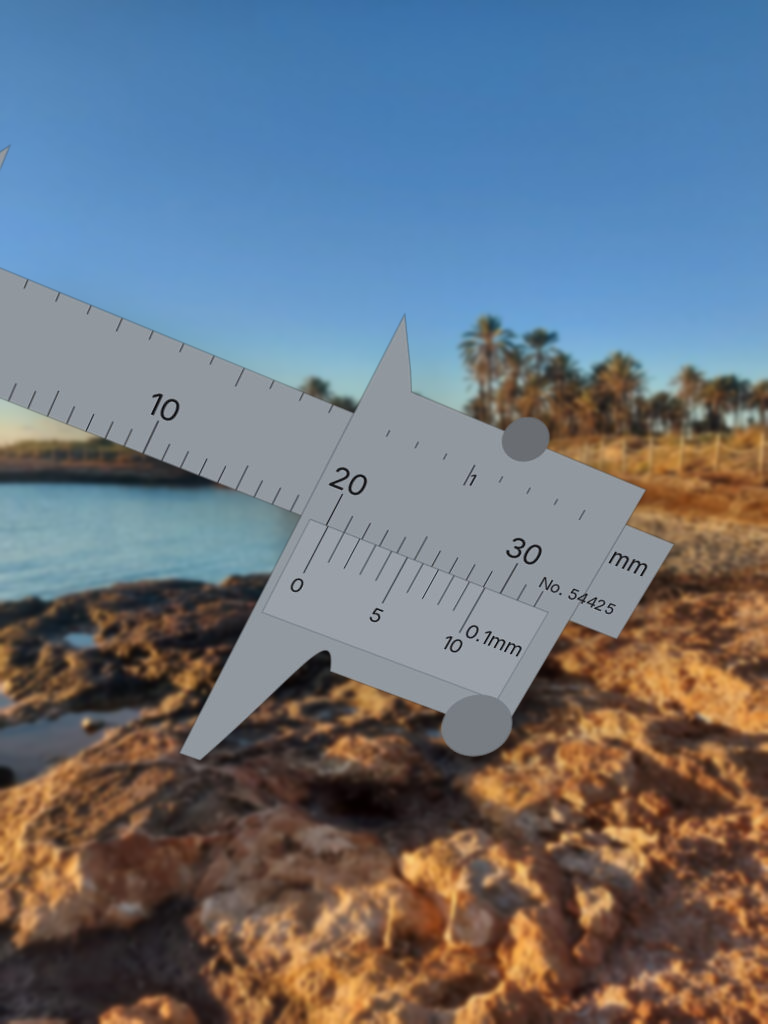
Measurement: 20.1 mm
